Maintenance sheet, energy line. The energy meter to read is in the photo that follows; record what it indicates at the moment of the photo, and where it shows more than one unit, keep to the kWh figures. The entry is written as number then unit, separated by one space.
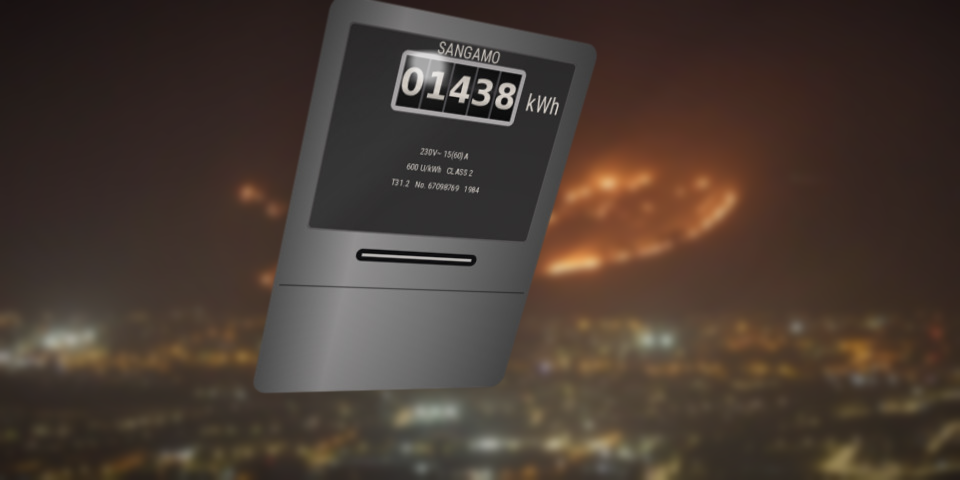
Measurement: 1438 kWh
